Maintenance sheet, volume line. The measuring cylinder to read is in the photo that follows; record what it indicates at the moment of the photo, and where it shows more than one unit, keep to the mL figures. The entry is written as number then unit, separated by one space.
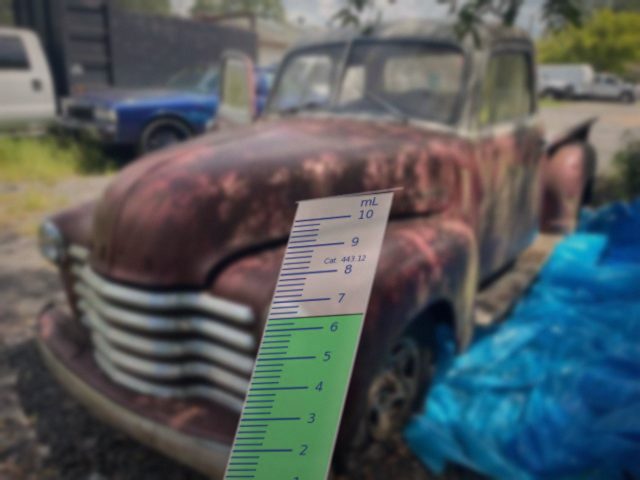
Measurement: 6.4 mL
